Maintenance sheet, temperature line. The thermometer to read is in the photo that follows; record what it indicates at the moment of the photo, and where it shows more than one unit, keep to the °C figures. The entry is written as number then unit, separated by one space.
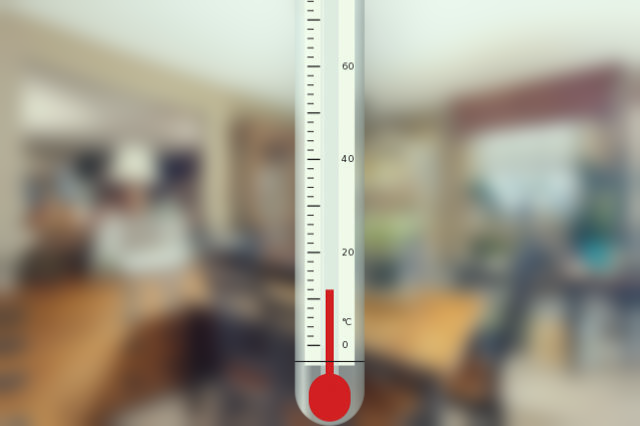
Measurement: 12 °C
